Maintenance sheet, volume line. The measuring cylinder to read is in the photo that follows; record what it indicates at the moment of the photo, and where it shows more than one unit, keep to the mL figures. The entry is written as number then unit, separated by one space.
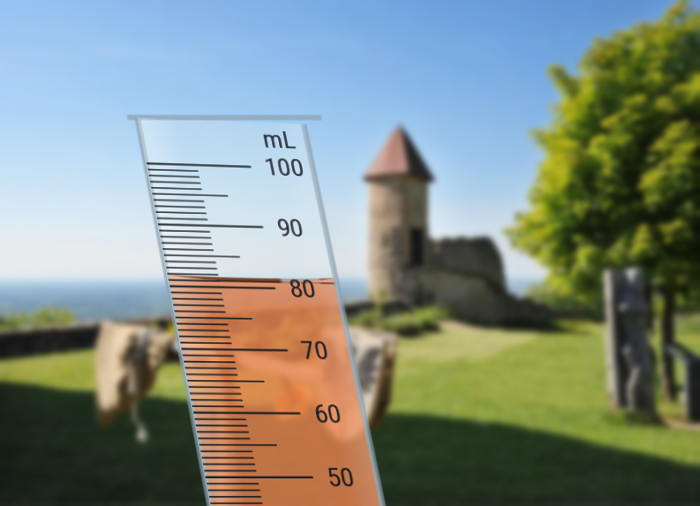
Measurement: 81 mL
